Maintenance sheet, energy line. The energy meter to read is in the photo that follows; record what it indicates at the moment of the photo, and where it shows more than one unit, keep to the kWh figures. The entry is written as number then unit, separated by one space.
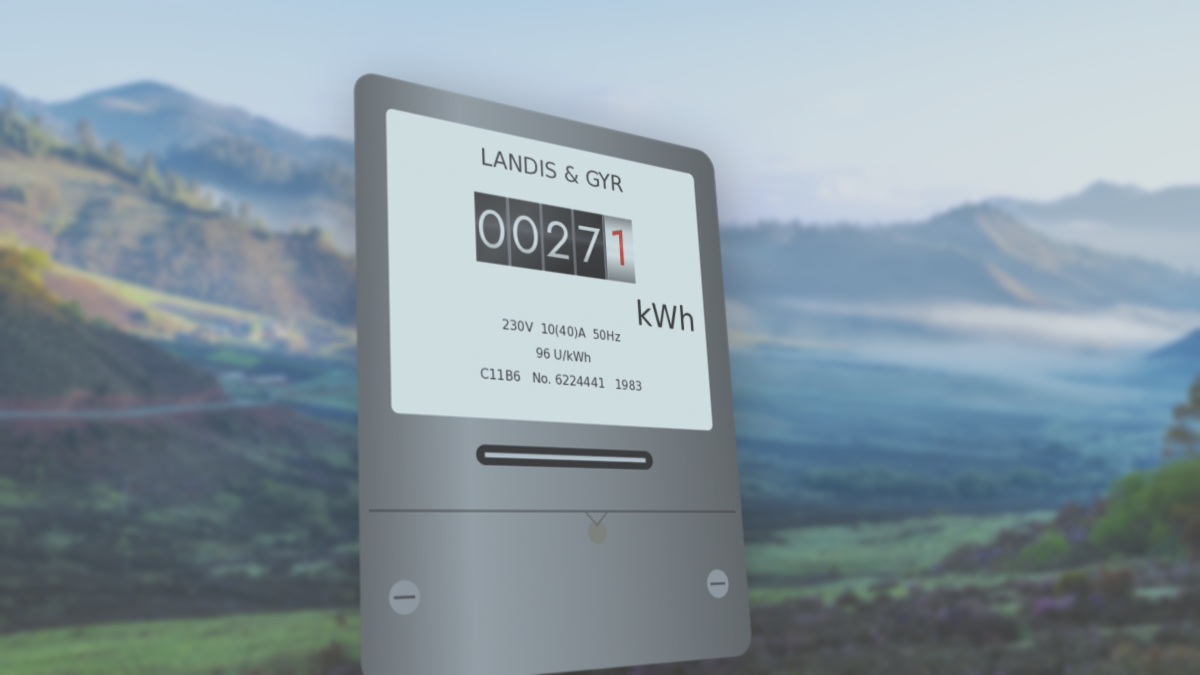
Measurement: 27.1 kWh
